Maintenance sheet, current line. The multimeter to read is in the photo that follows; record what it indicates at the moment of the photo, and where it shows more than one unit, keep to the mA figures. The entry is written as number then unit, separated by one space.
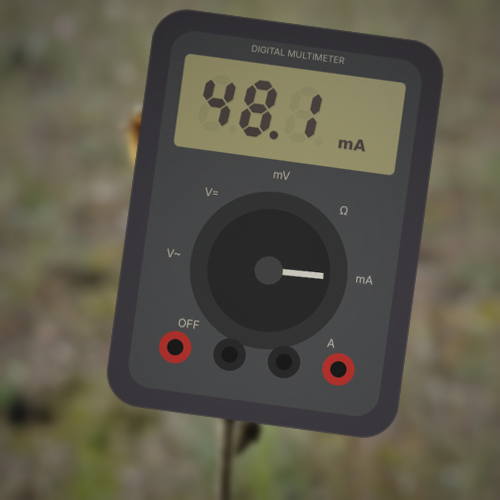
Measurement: 48.1 mA
